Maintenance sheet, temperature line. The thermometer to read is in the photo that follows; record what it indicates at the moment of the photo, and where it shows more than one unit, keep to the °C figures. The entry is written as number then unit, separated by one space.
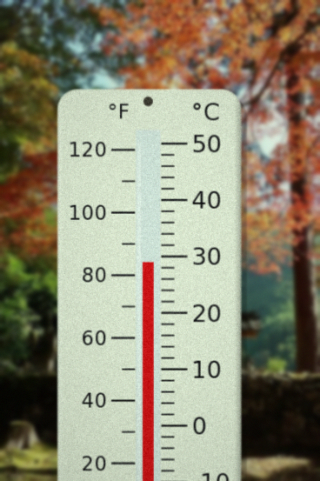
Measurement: 29 °C
